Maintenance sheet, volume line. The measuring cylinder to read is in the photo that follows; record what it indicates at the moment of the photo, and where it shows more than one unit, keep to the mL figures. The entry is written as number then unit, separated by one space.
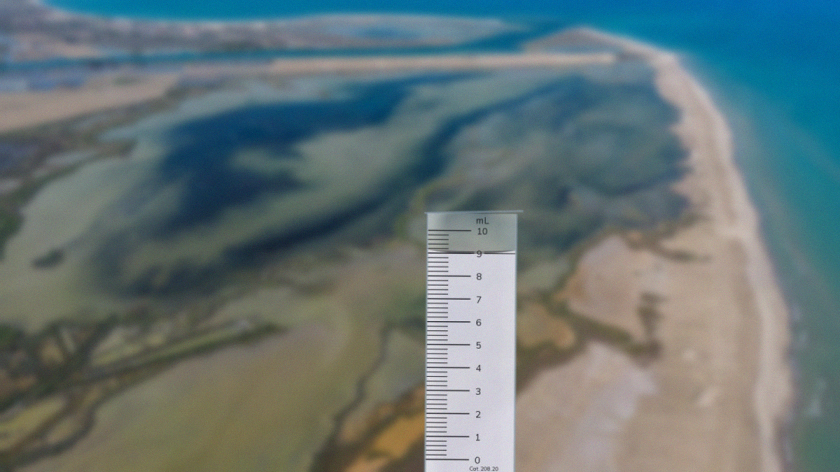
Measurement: 9 mL
